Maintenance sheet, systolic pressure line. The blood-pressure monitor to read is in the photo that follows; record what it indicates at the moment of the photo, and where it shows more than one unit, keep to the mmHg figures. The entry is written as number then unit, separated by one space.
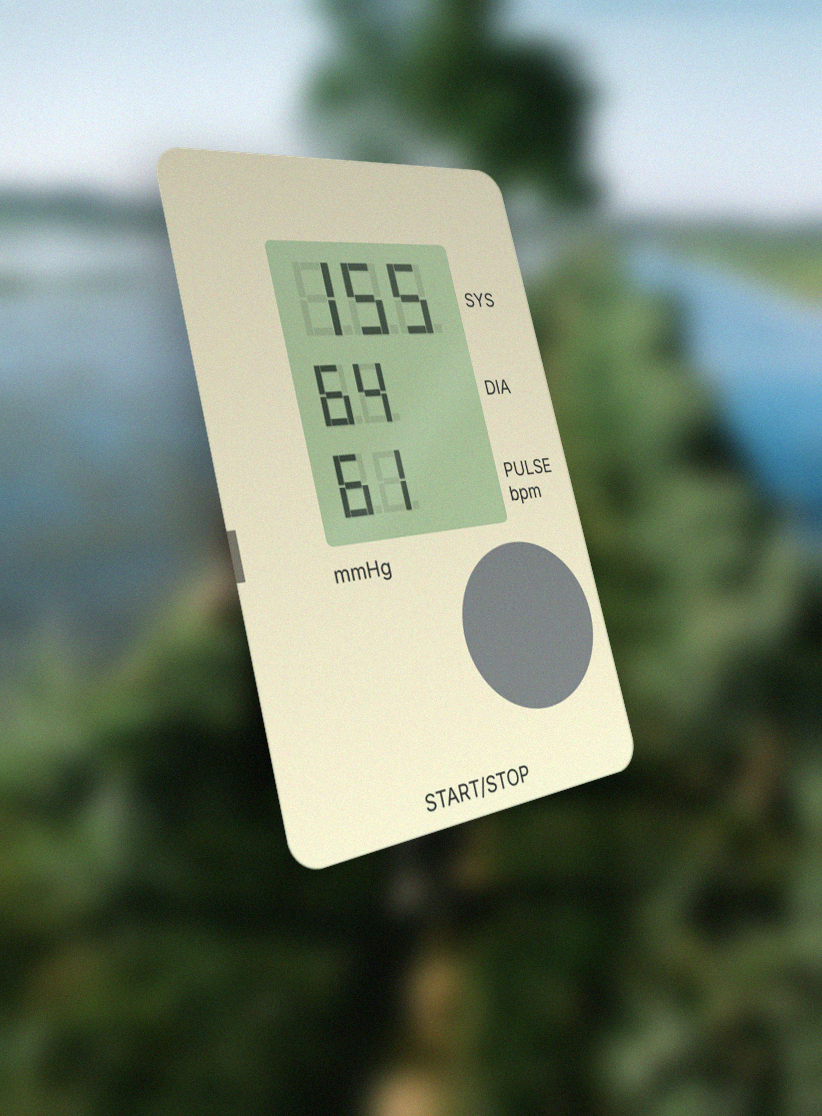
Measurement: 155 mmHg
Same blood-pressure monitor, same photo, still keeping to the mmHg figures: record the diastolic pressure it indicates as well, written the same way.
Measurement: 64 mmHg
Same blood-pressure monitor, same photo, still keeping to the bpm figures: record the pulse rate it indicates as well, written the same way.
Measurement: 61 bpm
